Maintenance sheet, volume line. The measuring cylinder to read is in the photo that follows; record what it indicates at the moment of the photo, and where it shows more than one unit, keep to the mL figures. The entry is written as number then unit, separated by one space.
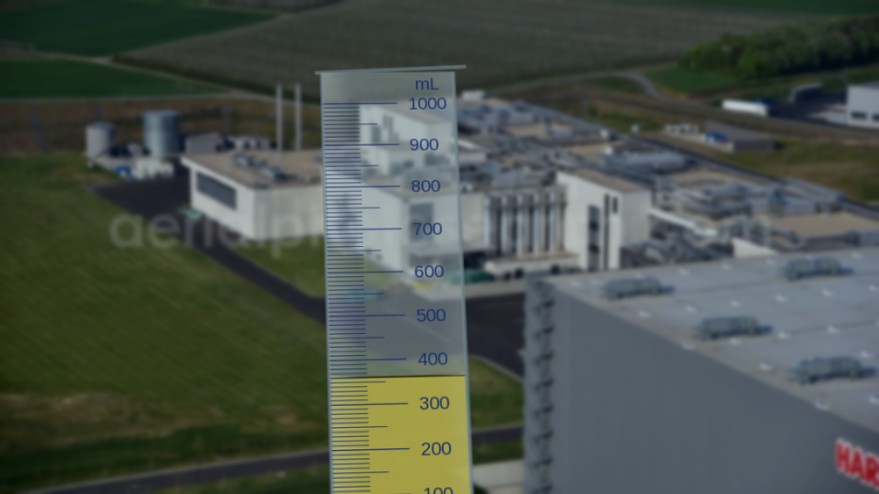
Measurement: 360 mL
